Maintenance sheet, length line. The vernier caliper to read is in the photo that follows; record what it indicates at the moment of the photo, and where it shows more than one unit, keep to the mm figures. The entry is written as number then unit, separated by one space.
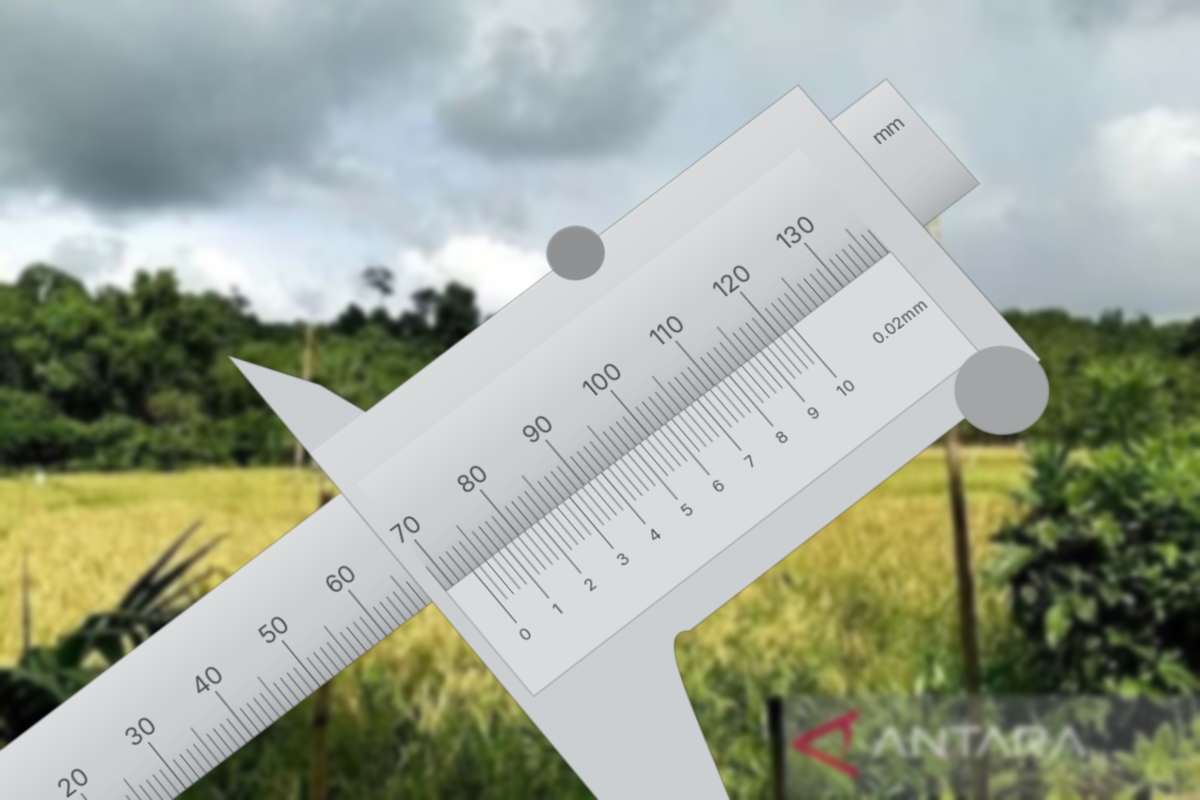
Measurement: 73.0 mm
